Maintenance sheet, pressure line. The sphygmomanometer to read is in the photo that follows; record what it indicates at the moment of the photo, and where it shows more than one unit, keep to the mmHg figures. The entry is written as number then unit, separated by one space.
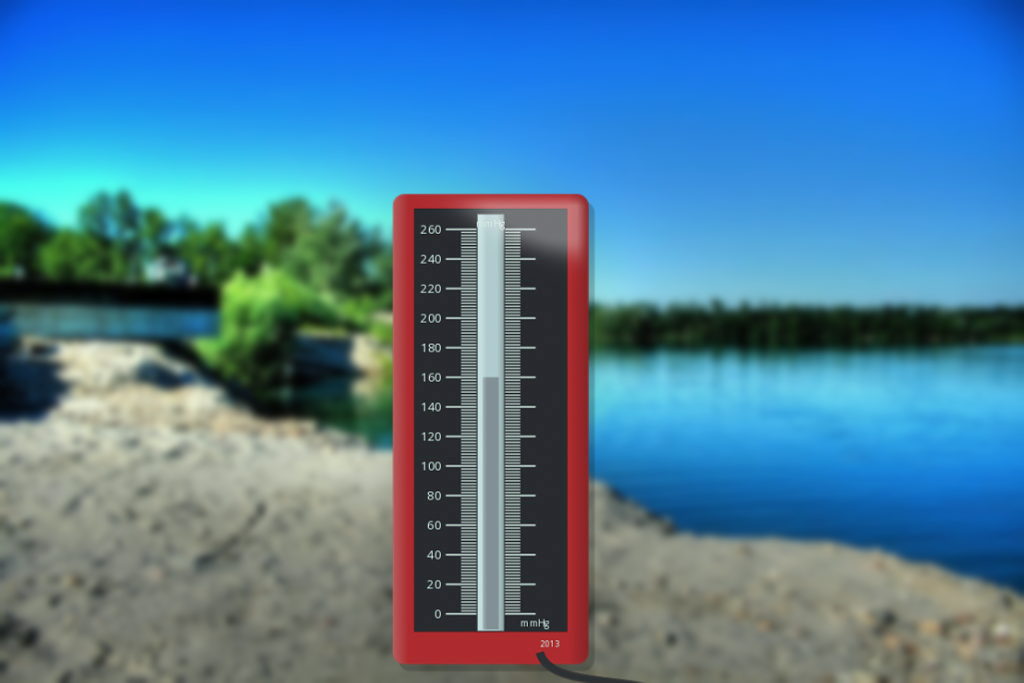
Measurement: 160 mmHg
